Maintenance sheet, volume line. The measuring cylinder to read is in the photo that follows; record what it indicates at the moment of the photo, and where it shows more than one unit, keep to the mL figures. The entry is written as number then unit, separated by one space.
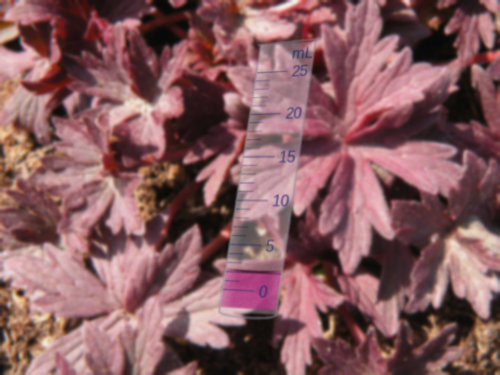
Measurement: 2 mL
